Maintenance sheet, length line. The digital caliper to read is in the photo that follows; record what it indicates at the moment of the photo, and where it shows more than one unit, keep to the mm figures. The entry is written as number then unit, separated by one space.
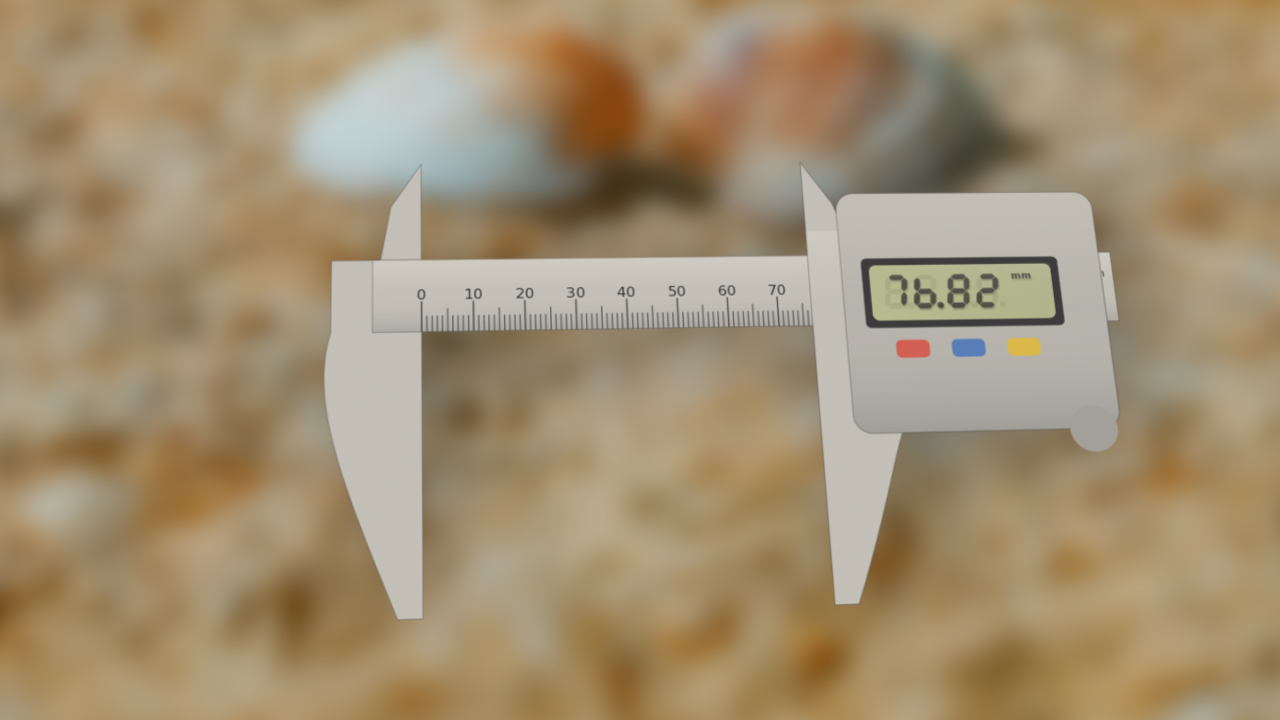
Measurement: 76.82 mm
